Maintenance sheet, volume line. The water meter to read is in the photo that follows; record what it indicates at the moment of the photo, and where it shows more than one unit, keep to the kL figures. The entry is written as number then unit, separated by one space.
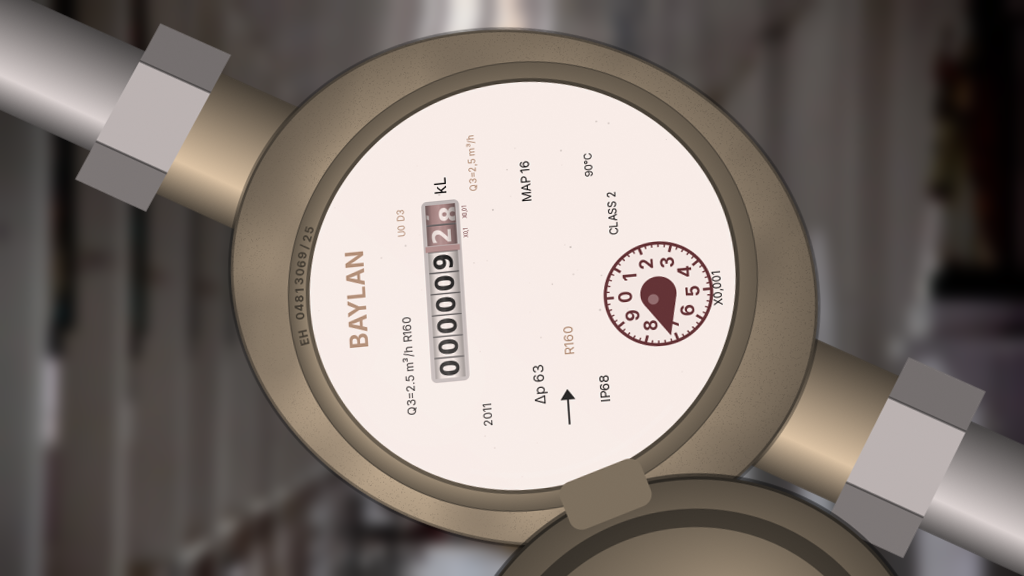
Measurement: 9.277 kL
